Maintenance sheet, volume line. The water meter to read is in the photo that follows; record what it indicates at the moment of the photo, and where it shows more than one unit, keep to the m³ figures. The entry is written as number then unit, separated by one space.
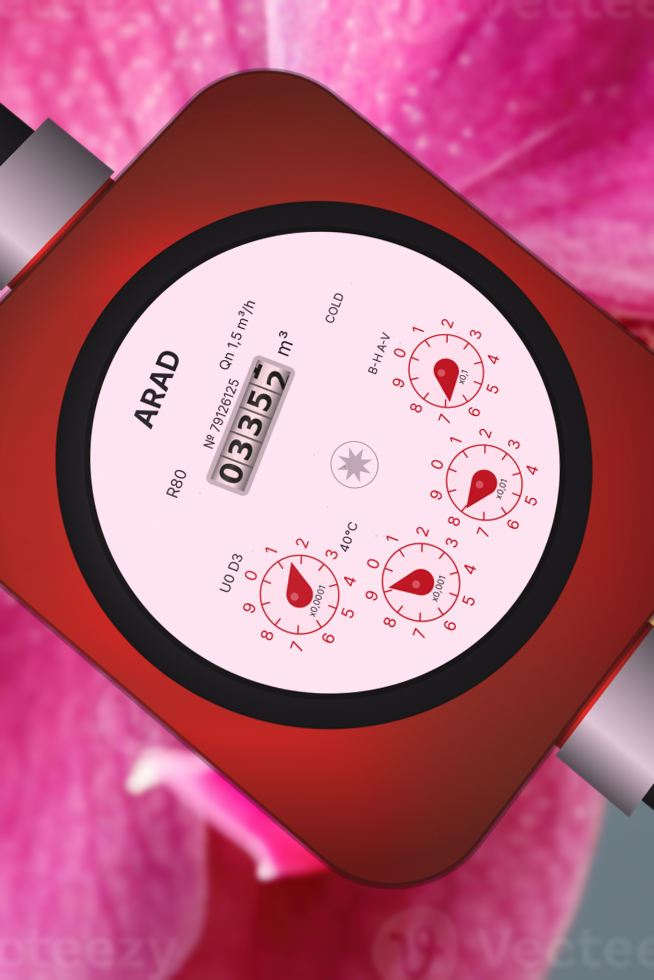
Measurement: 3351.6791 m³
